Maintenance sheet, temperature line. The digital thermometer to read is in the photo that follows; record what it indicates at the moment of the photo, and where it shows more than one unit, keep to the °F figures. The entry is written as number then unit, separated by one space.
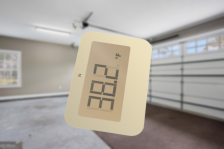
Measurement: 38.2 °F
